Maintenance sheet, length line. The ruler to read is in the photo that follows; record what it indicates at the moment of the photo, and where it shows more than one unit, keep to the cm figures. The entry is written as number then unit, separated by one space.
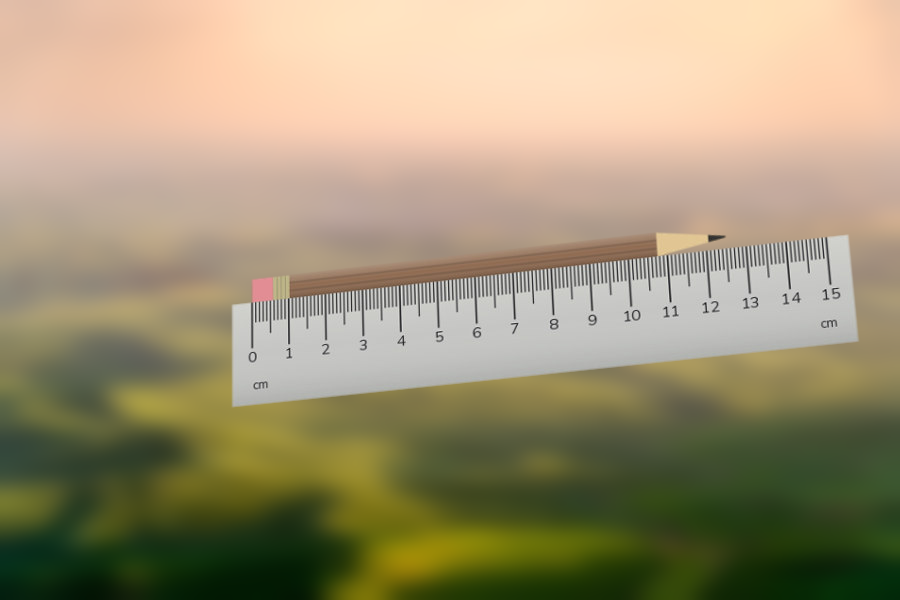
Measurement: 12.5 cm
